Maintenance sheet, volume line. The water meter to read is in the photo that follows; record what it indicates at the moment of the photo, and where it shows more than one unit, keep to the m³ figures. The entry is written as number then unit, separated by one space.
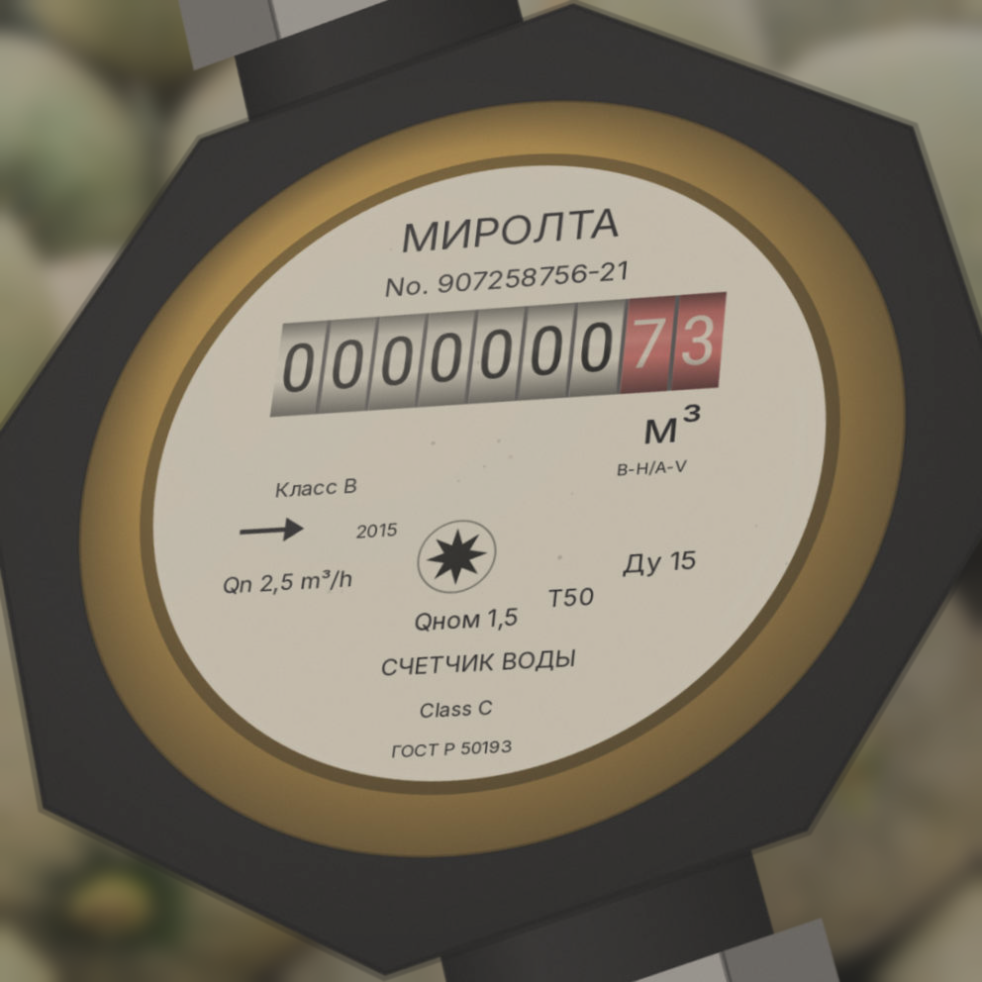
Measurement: 0.73 m³
